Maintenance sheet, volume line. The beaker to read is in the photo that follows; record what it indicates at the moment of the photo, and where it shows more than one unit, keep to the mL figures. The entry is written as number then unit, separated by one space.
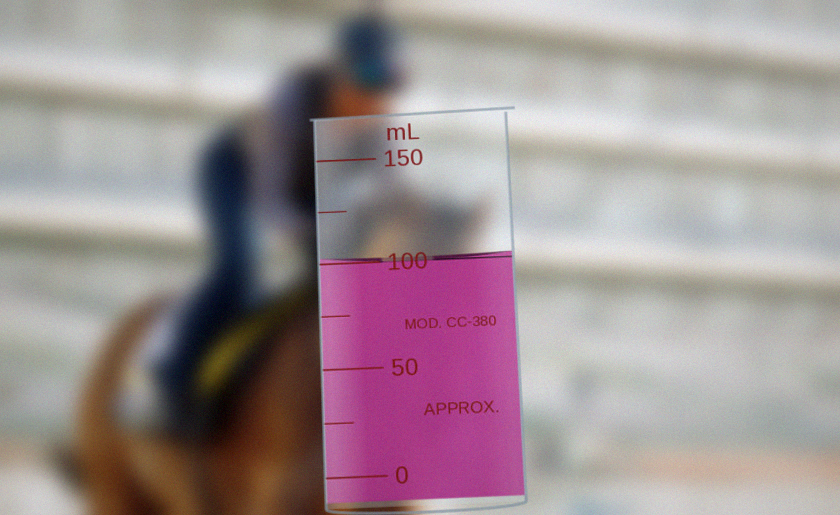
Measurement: 100 mL
